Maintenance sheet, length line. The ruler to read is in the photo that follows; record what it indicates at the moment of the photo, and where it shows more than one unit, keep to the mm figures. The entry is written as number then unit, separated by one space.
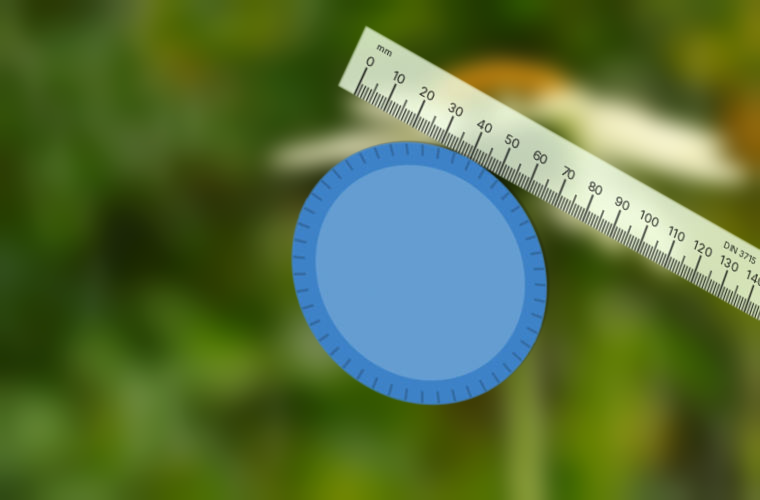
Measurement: 80 mm
